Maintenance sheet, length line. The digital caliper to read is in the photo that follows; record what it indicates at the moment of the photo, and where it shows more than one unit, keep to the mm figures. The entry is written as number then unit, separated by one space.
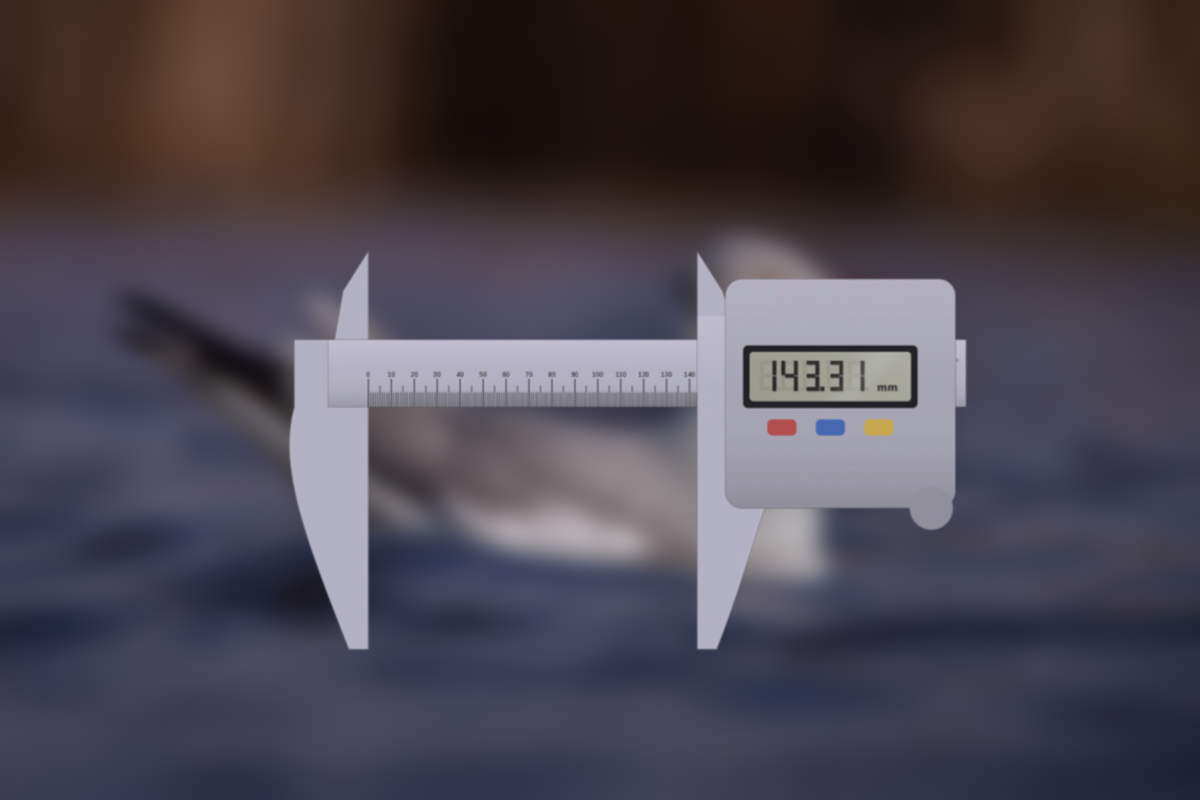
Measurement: 143.31 mm
